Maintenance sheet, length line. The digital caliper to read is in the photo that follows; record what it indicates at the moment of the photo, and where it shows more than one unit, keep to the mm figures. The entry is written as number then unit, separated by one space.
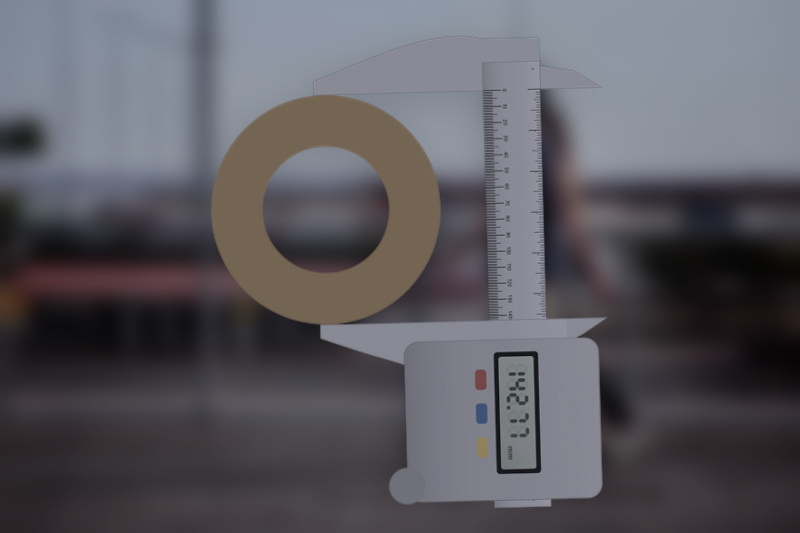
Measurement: 142.77 mm
